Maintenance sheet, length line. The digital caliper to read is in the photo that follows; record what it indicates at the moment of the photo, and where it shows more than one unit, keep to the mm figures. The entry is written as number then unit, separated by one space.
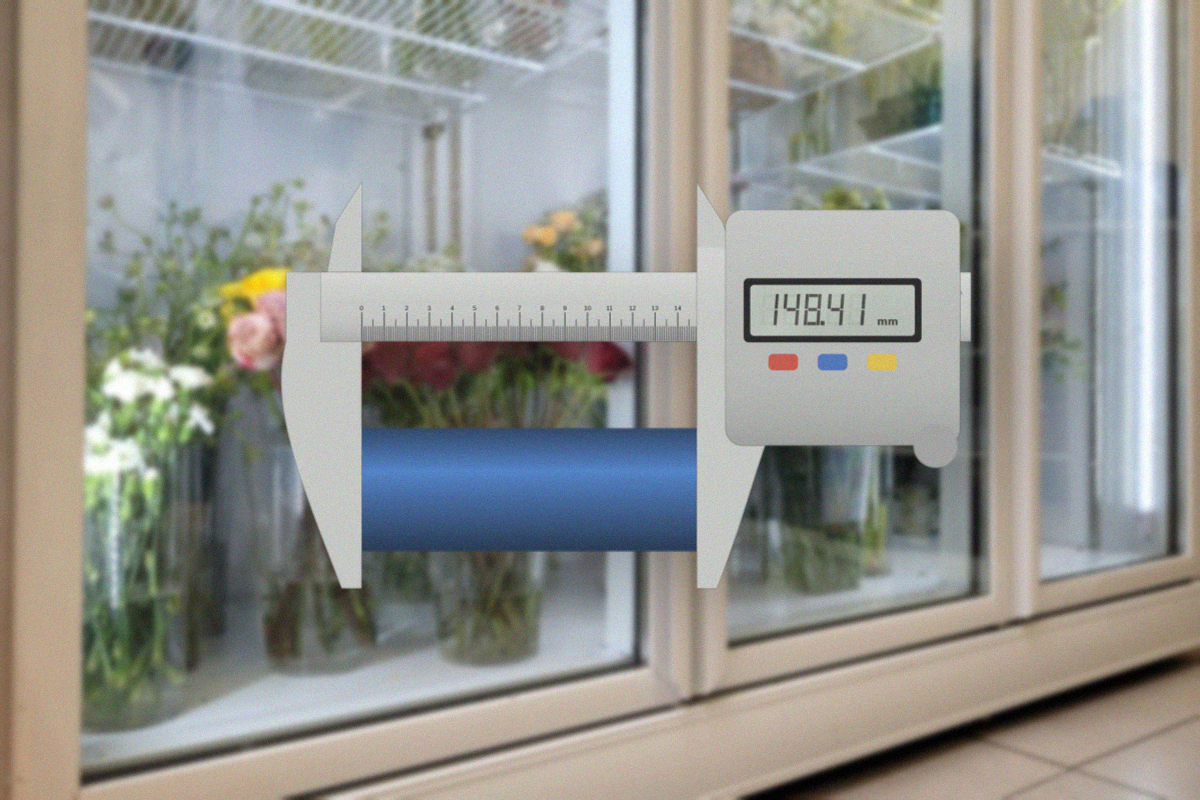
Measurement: 148.41 mm
